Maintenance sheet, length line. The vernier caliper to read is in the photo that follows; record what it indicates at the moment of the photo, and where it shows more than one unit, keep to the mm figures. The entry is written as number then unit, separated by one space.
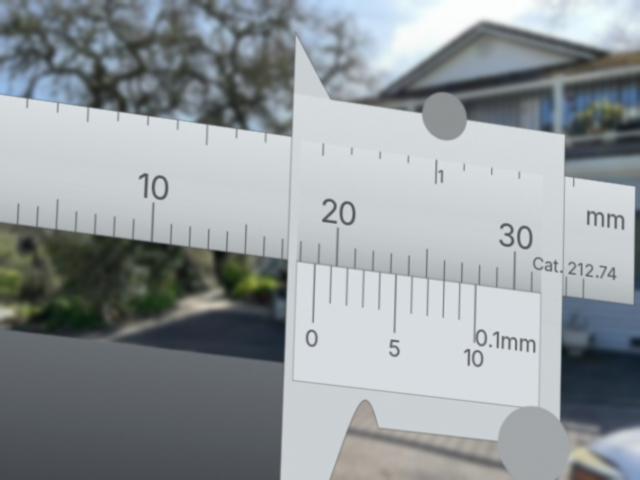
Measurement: 18.8 mm
